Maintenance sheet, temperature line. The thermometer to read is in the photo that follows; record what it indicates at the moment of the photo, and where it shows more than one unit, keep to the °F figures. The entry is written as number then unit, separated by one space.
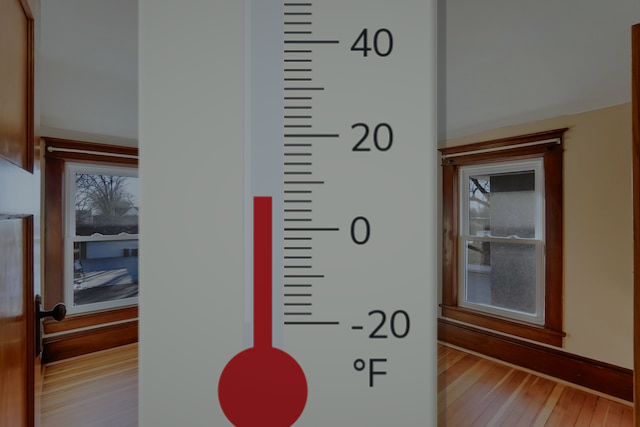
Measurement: 7 °F
